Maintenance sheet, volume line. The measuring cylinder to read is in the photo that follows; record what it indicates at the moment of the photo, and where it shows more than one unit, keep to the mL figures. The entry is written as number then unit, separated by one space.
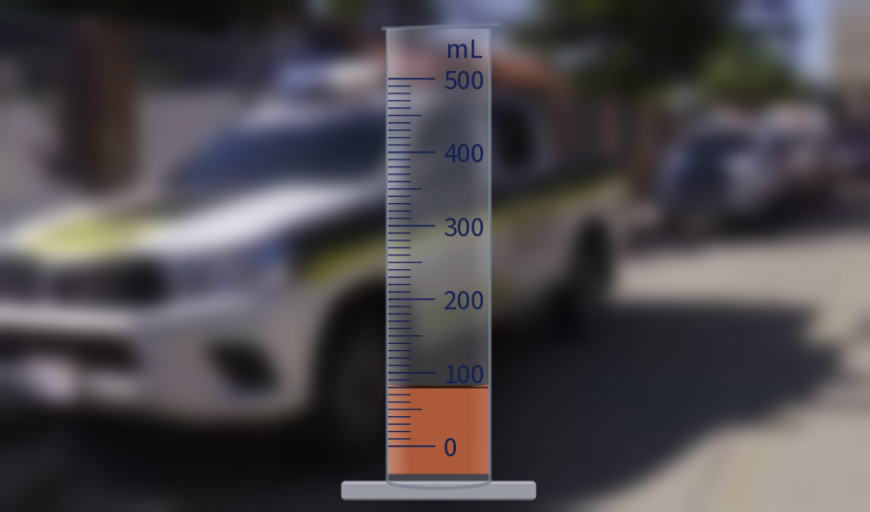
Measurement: 80 mL
